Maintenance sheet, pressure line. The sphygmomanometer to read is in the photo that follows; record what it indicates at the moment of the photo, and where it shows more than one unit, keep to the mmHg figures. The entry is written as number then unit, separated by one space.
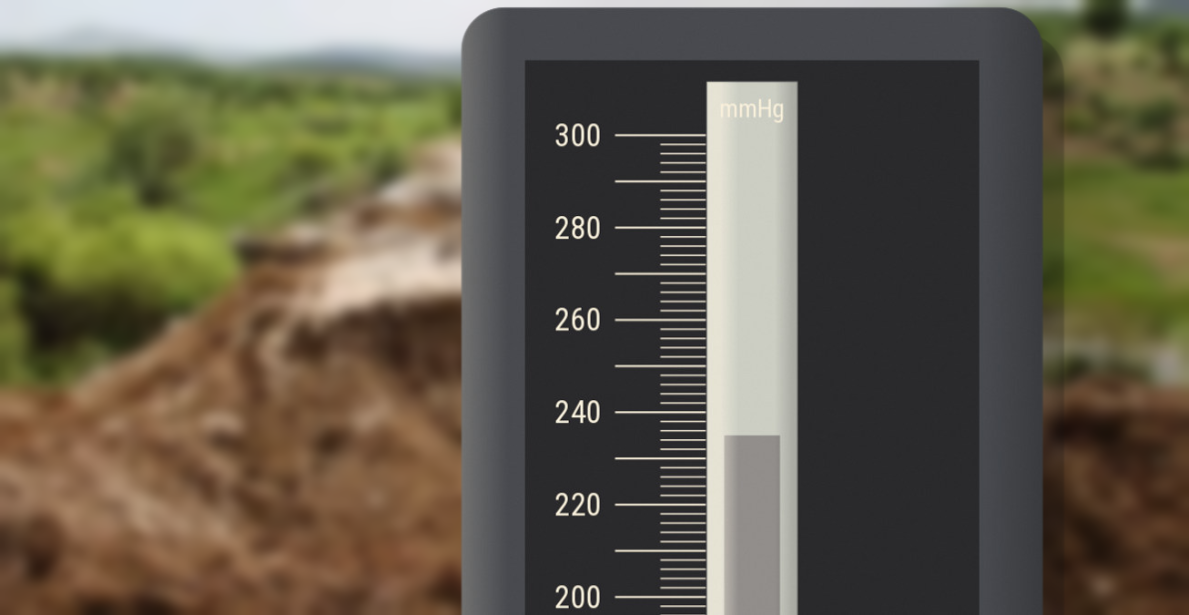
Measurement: 235 mmHg
